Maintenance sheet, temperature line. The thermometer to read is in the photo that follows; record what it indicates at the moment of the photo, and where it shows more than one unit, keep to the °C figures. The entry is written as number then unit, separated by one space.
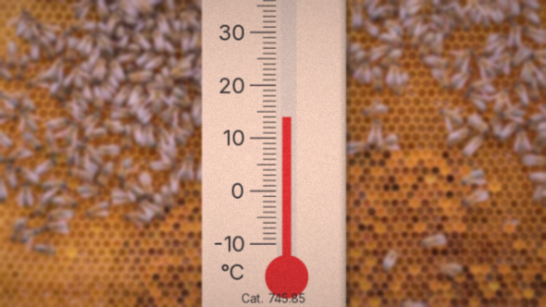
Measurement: 14 °C
